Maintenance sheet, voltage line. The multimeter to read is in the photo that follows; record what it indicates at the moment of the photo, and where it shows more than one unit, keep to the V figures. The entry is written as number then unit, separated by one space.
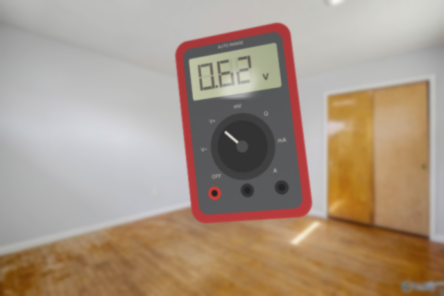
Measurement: 0.62 V
